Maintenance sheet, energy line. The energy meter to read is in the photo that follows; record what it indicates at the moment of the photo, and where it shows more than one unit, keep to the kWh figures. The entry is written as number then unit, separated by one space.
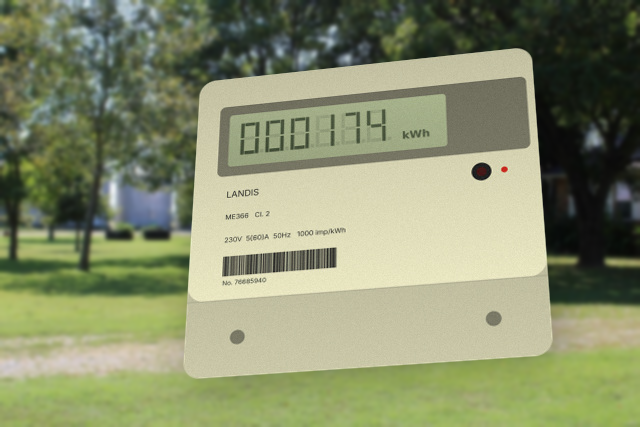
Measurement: 174 kWh
